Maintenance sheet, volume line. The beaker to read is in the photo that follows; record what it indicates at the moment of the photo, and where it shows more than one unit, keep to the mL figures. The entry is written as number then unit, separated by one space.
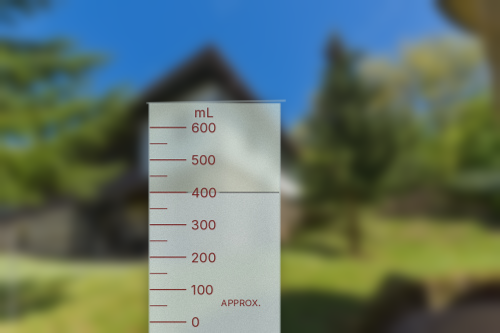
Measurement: 400 mL
